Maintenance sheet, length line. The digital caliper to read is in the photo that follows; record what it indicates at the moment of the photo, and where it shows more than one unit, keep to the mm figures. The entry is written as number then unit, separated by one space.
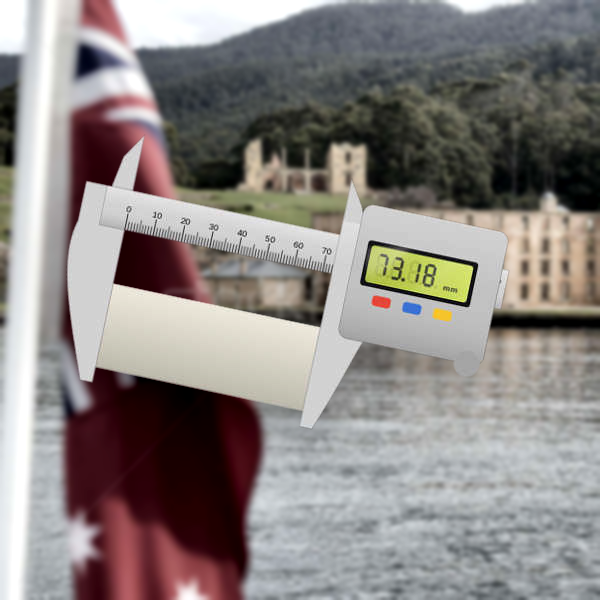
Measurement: 73.18 mm
